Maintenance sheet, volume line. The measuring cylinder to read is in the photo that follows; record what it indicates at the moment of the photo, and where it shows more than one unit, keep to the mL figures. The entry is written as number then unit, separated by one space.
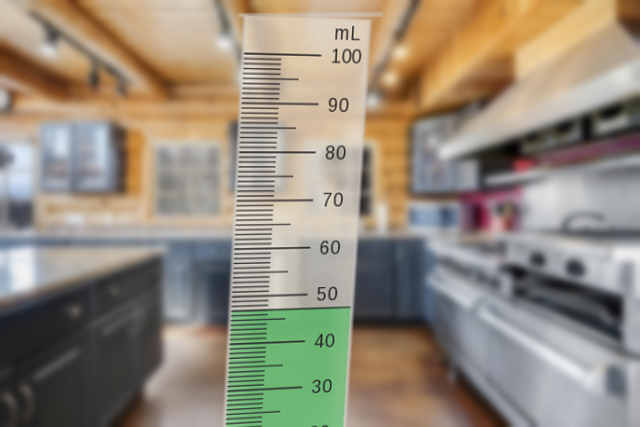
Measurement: 47 mL
